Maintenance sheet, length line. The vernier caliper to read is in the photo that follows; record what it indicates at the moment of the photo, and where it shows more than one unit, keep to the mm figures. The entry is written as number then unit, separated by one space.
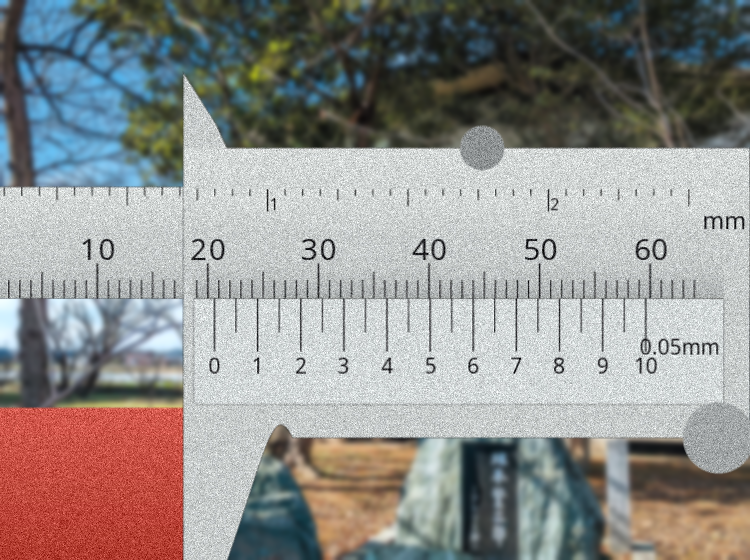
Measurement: 20.6 mm
